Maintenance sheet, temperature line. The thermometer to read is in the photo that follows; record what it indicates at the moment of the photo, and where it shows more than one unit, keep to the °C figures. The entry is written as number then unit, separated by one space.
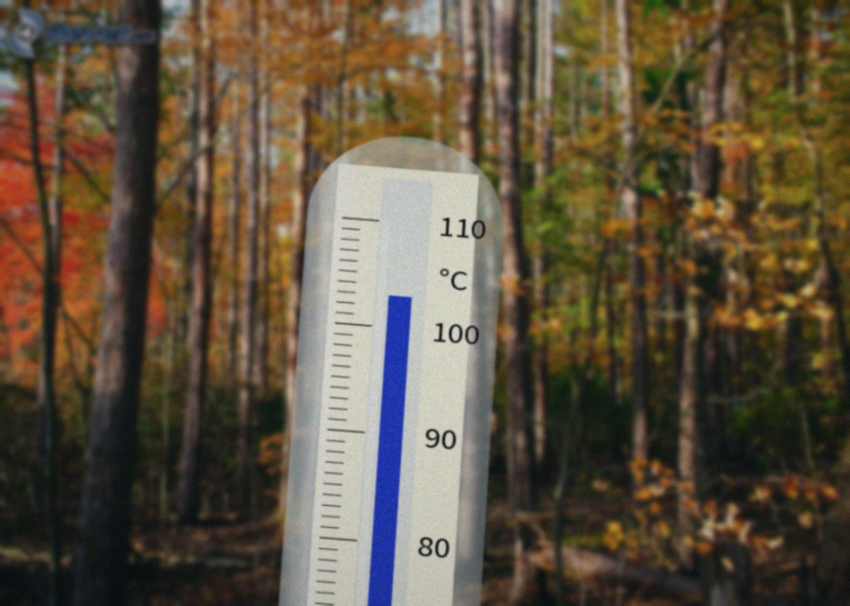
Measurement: 103 °C
